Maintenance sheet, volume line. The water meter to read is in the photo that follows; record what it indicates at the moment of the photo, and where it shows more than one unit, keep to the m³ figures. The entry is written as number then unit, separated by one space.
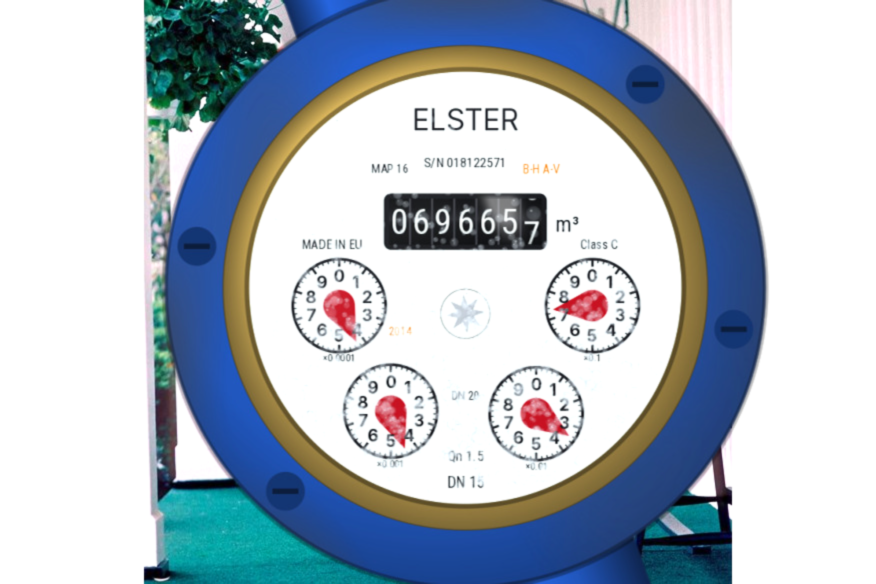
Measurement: 696656.7344 m³
